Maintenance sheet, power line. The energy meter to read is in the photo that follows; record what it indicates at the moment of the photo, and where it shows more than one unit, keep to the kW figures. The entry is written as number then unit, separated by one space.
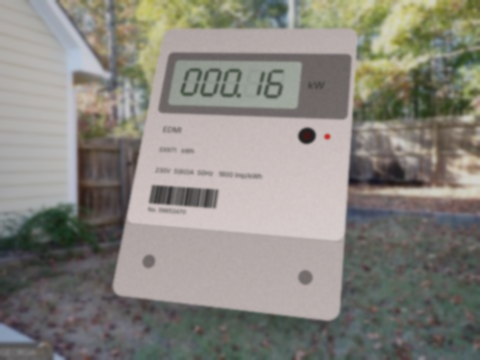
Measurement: 0.16 kW
